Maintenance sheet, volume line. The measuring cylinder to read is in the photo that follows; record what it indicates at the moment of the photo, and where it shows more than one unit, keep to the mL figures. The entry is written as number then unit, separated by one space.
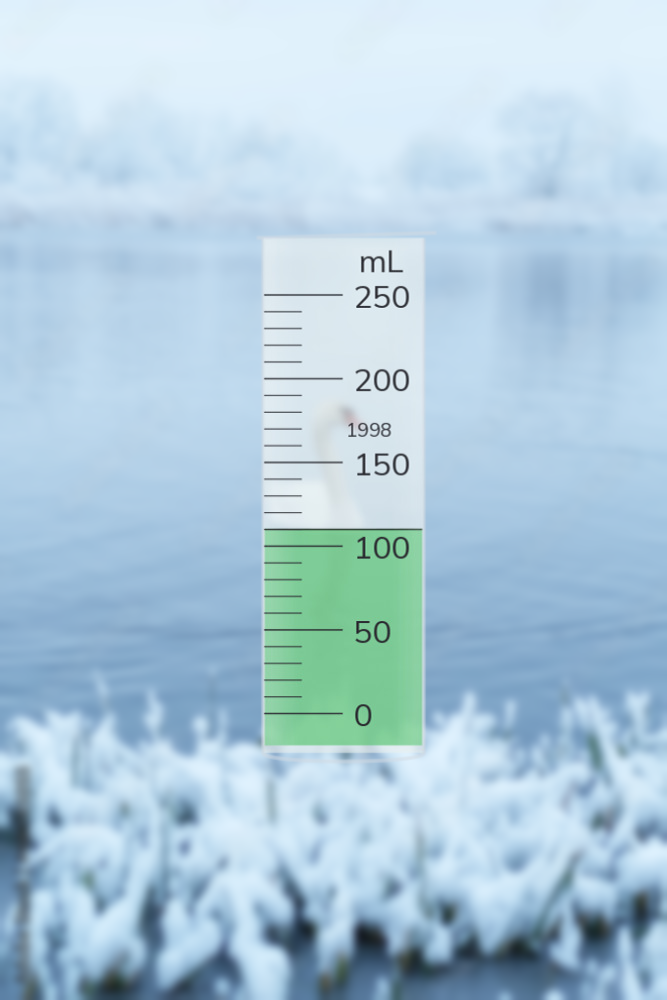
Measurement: 110 mL
